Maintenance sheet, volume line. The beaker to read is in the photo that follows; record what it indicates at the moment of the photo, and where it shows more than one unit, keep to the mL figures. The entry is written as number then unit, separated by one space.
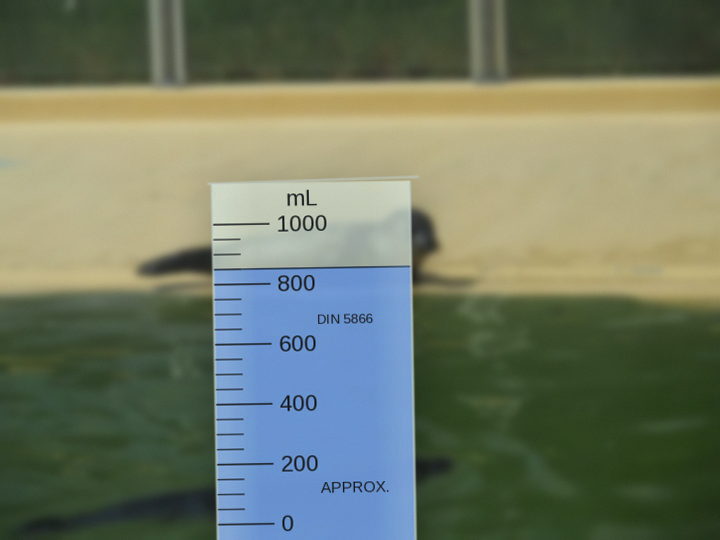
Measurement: 850 mL
